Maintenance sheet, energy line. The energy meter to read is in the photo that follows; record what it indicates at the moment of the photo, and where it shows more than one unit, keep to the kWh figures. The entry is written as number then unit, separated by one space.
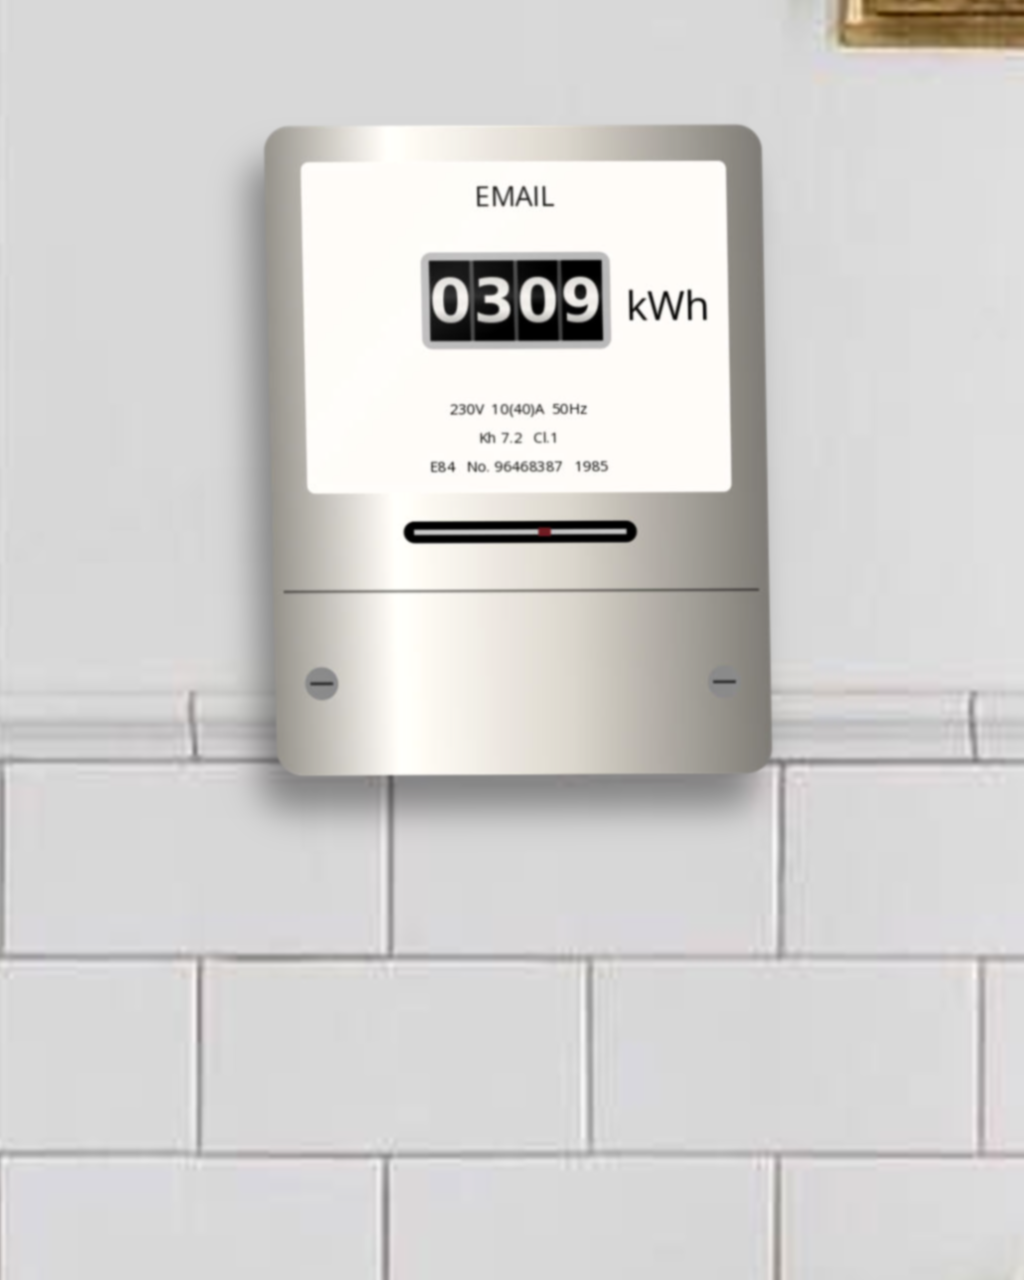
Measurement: 309 kWh
